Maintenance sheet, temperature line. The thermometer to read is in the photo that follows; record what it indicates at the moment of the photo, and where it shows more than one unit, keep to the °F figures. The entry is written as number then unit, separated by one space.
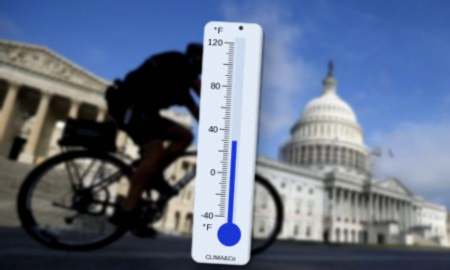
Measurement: 30 °F
